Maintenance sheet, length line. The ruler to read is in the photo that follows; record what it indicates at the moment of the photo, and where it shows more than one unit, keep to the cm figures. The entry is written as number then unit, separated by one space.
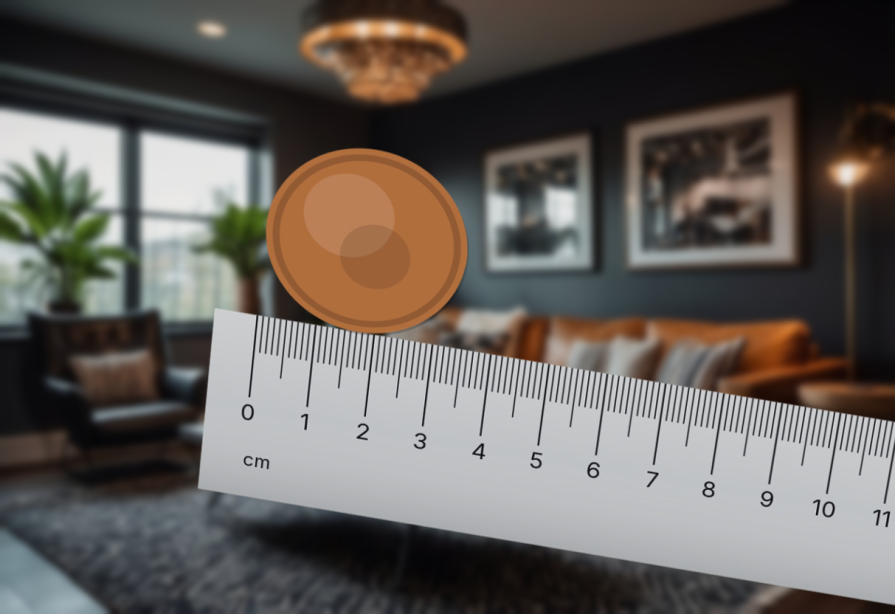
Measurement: 3.4 cm
